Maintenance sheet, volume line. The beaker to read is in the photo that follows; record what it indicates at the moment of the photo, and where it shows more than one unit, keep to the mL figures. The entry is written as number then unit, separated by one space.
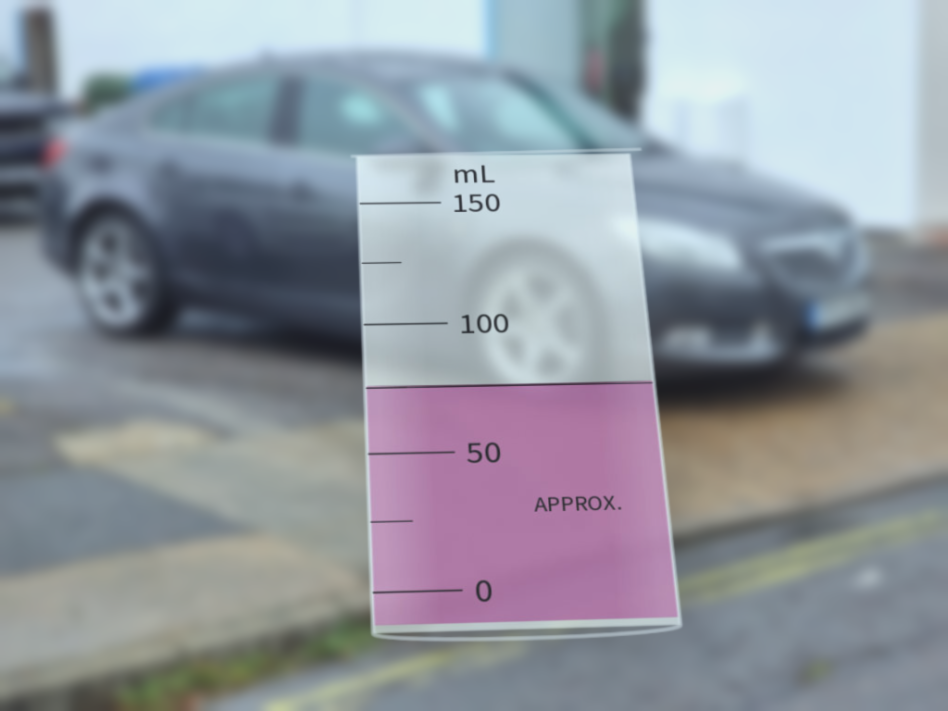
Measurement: 75 mL
